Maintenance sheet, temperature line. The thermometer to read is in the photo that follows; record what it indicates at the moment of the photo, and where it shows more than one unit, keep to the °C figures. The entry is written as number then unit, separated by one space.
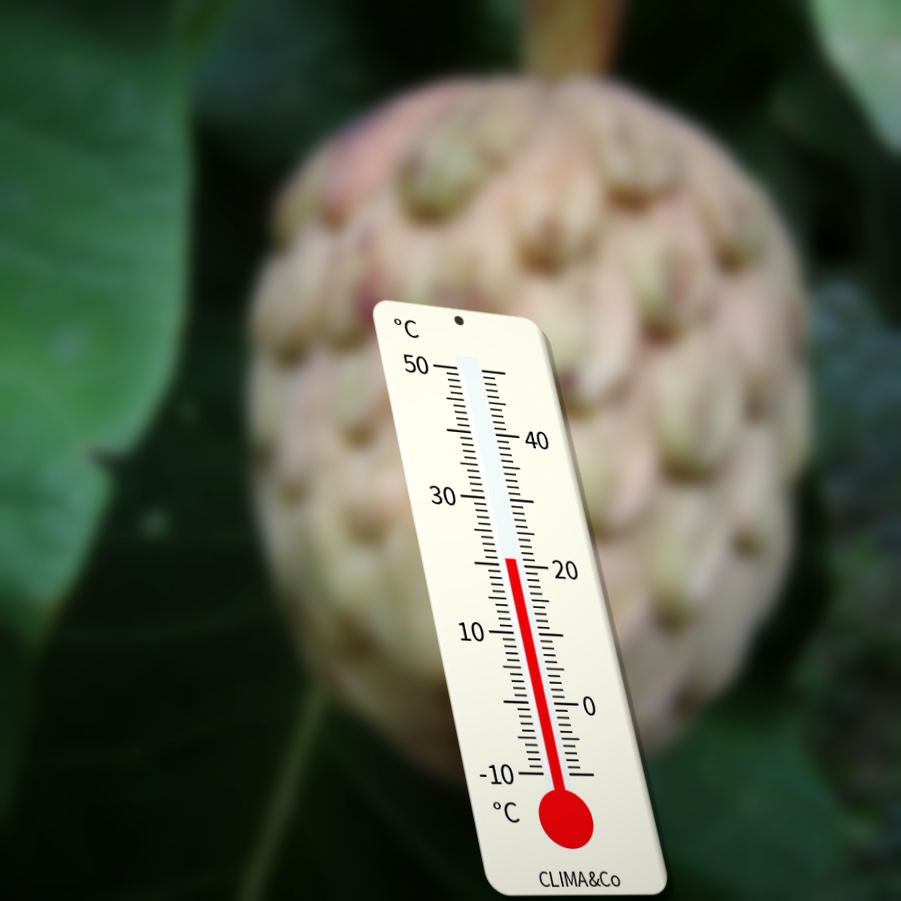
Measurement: 21 °C
